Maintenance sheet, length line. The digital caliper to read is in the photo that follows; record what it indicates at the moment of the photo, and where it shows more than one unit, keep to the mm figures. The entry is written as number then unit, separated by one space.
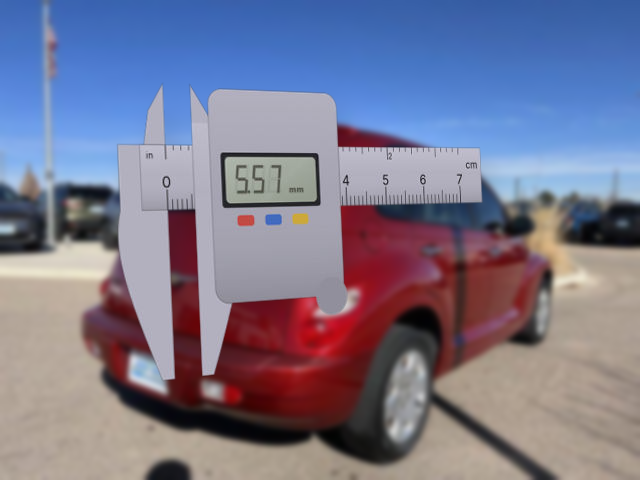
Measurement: 5.57 mm
